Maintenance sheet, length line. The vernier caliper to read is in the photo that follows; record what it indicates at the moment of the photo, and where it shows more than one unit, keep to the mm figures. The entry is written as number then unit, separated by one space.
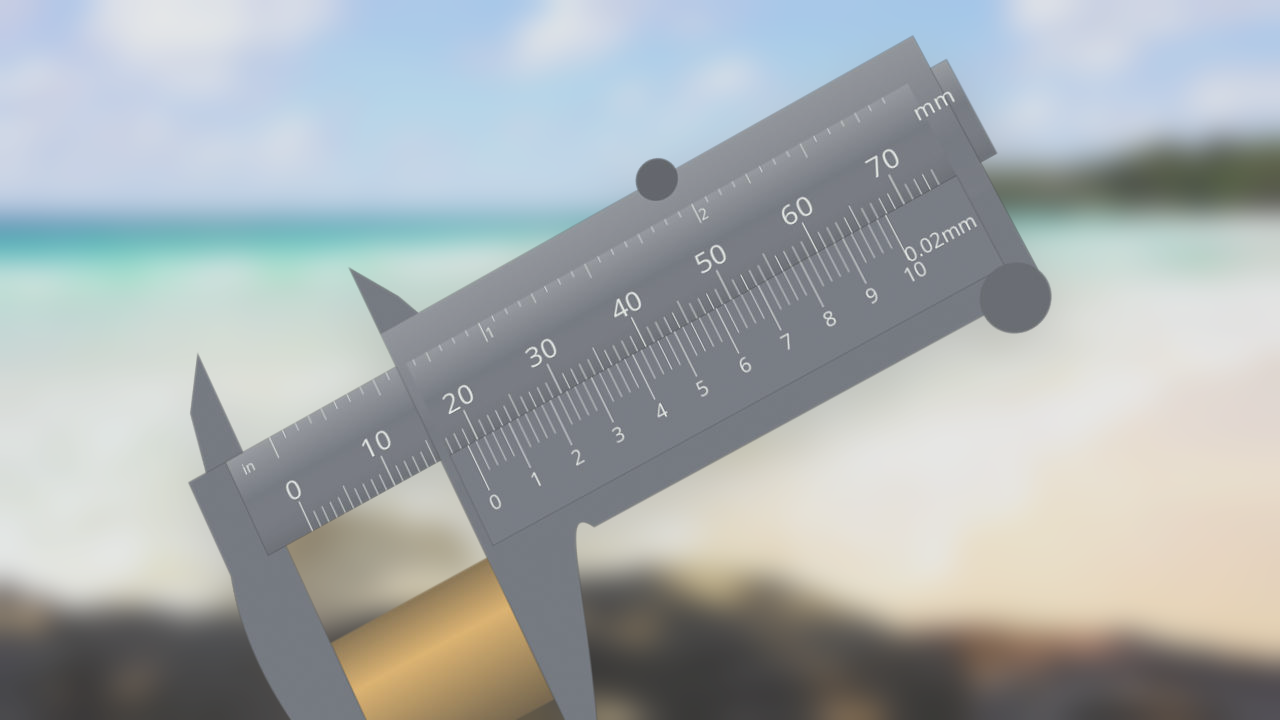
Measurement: 18.8 mm
